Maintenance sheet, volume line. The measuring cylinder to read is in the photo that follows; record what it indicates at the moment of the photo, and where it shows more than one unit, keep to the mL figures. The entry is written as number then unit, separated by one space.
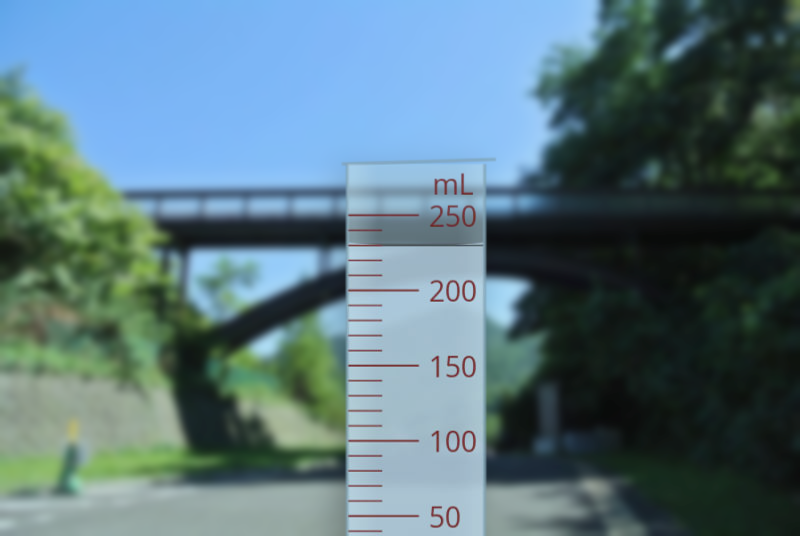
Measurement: 230 mL
